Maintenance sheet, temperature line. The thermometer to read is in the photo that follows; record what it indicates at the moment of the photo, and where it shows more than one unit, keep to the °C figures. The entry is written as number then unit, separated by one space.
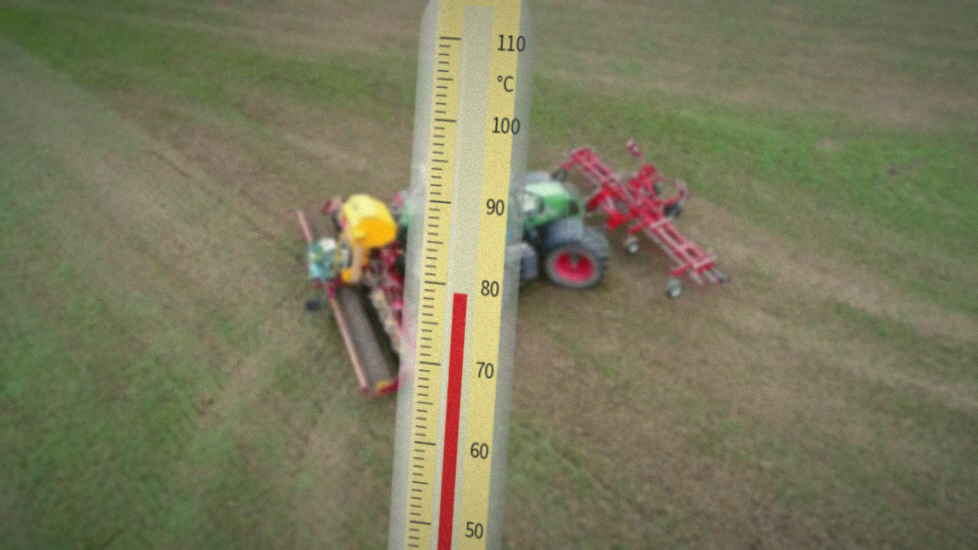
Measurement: 79 °C
